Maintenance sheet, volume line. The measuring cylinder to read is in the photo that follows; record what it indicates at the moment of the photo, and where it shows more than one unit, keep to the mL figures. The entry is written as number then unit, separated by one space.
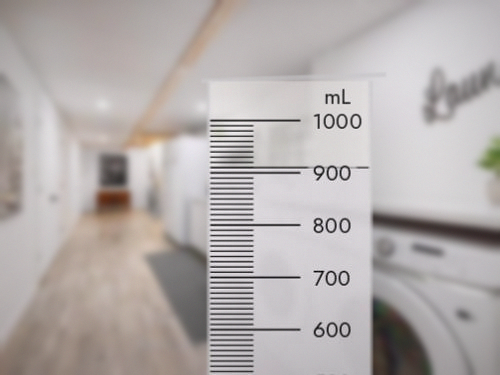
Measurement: 910 mL
